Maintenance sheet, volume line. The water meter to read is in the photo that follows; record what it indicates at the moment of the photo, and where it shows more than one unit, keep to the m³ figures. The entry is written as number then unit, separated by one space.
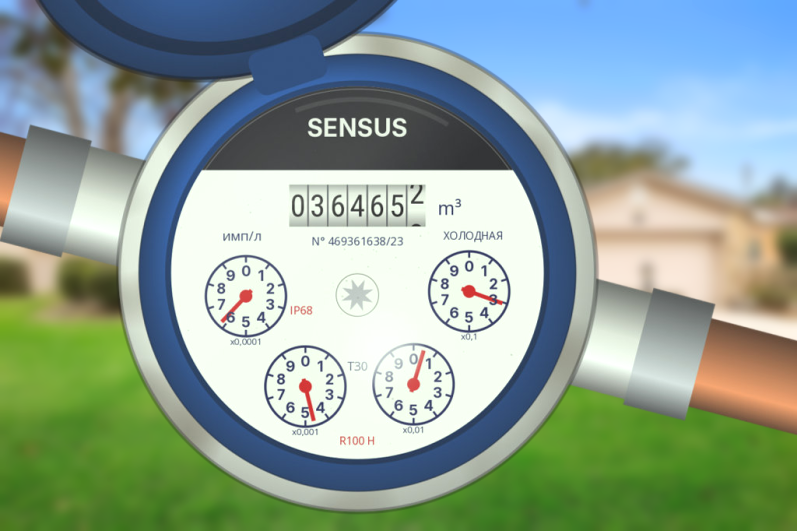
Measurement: 364652.3046 m³
